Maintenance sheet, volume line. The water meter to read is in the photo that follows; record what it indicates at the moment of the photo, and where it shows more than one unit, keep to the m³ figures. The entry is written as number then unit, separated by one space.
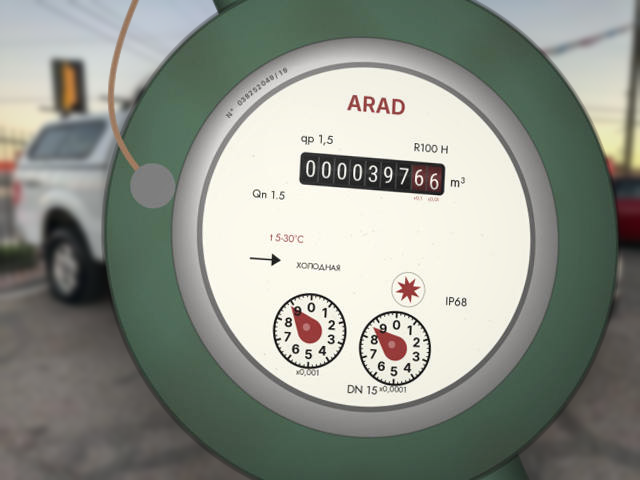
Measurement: 397.6588 m³
